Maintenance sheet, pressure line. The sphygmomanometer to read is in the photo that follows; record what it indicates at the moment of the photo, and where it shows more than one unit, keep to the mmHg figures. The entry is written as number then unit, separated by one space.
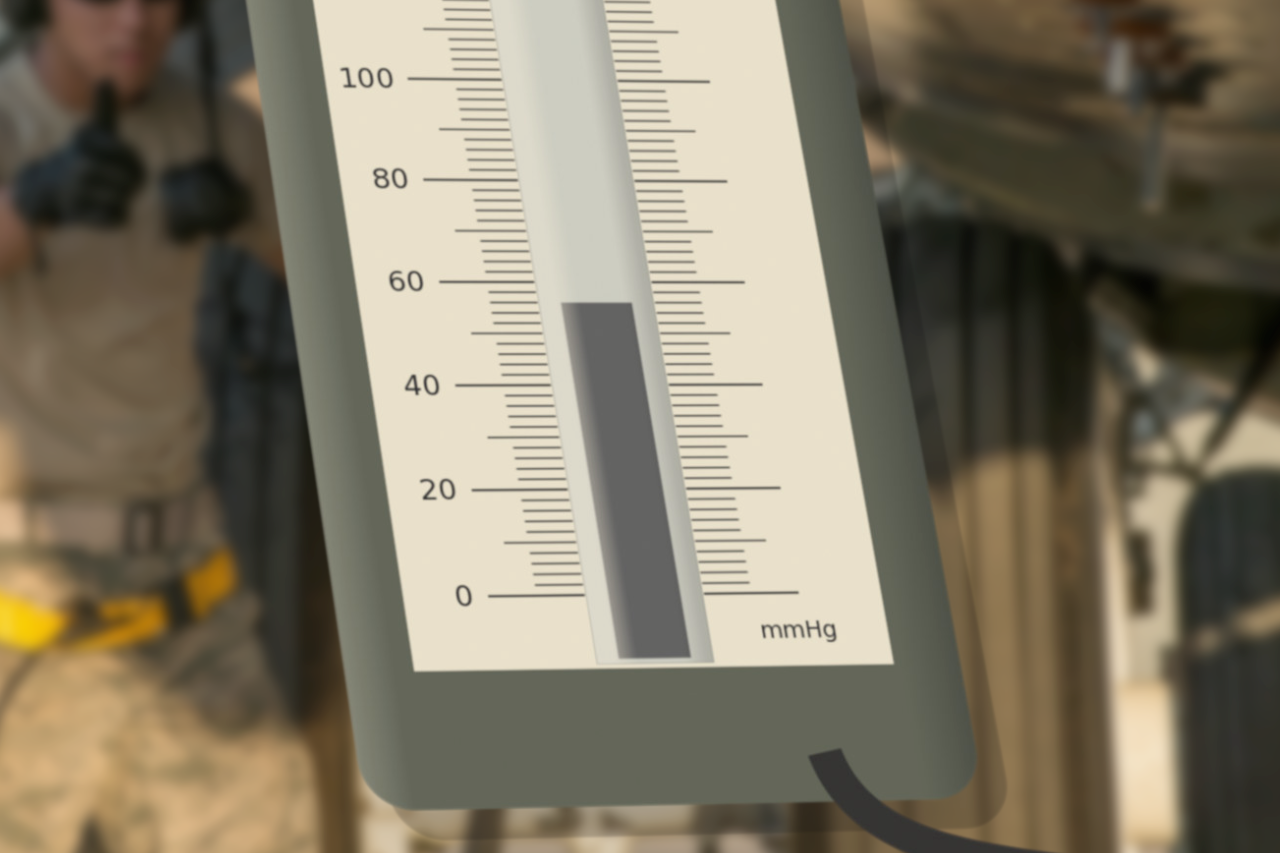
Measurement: 56 mmHg
